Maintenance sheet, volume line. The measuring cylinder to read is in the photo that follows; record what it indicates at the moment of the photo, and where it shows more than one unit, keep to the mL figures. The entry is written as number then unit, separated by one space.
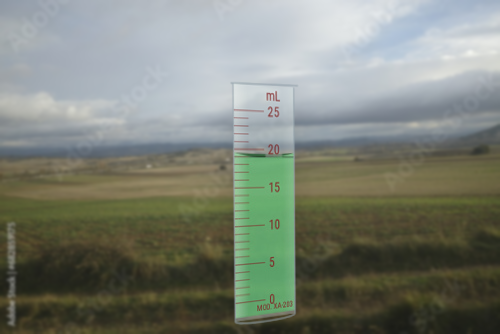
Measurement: 19 mL
